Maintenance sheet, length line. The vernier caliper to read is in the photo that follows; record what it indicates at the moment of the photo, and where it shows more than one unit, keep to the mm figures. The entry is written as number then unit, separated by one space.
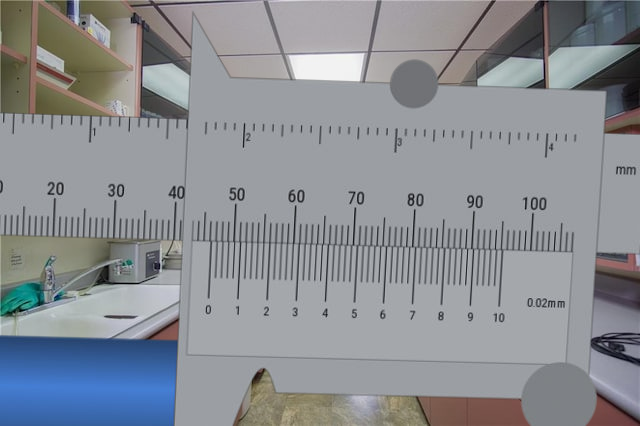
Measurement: 46.2 mm
